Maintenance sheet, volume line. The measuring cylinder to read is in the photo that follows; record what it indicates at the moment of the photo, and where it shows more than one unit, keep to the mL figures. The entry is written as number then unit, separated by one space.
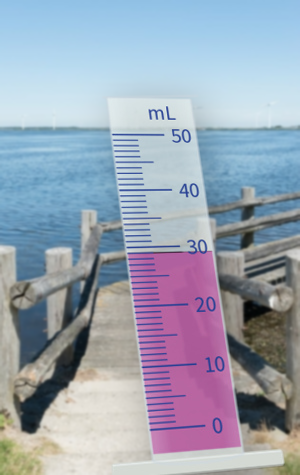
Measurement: 29 mL
